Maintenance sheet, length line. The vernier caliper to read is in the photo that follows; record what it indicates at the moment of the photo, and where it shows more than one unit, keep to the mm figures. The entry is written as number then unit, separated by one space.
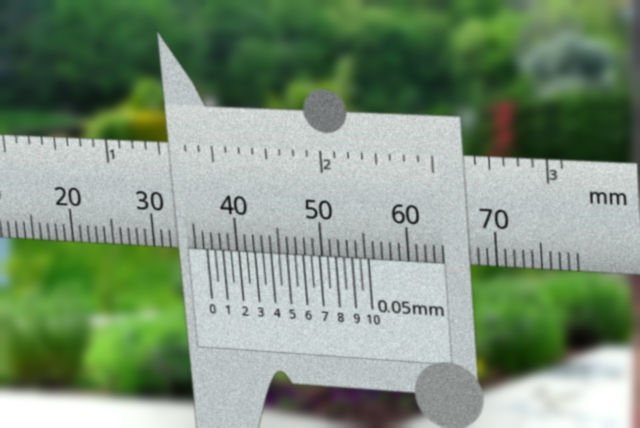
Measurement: 36.4 mm
